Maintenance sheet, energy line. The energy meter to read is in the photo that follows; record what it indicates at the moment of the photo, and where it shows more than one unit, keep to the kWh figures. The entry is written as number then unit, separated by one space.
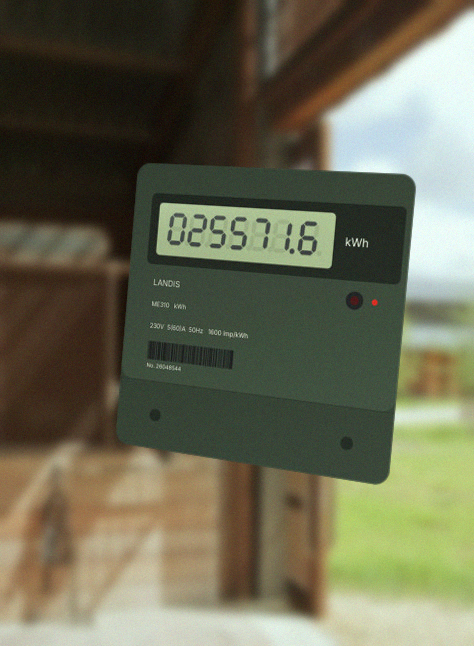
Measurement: 25571.6 kWh
